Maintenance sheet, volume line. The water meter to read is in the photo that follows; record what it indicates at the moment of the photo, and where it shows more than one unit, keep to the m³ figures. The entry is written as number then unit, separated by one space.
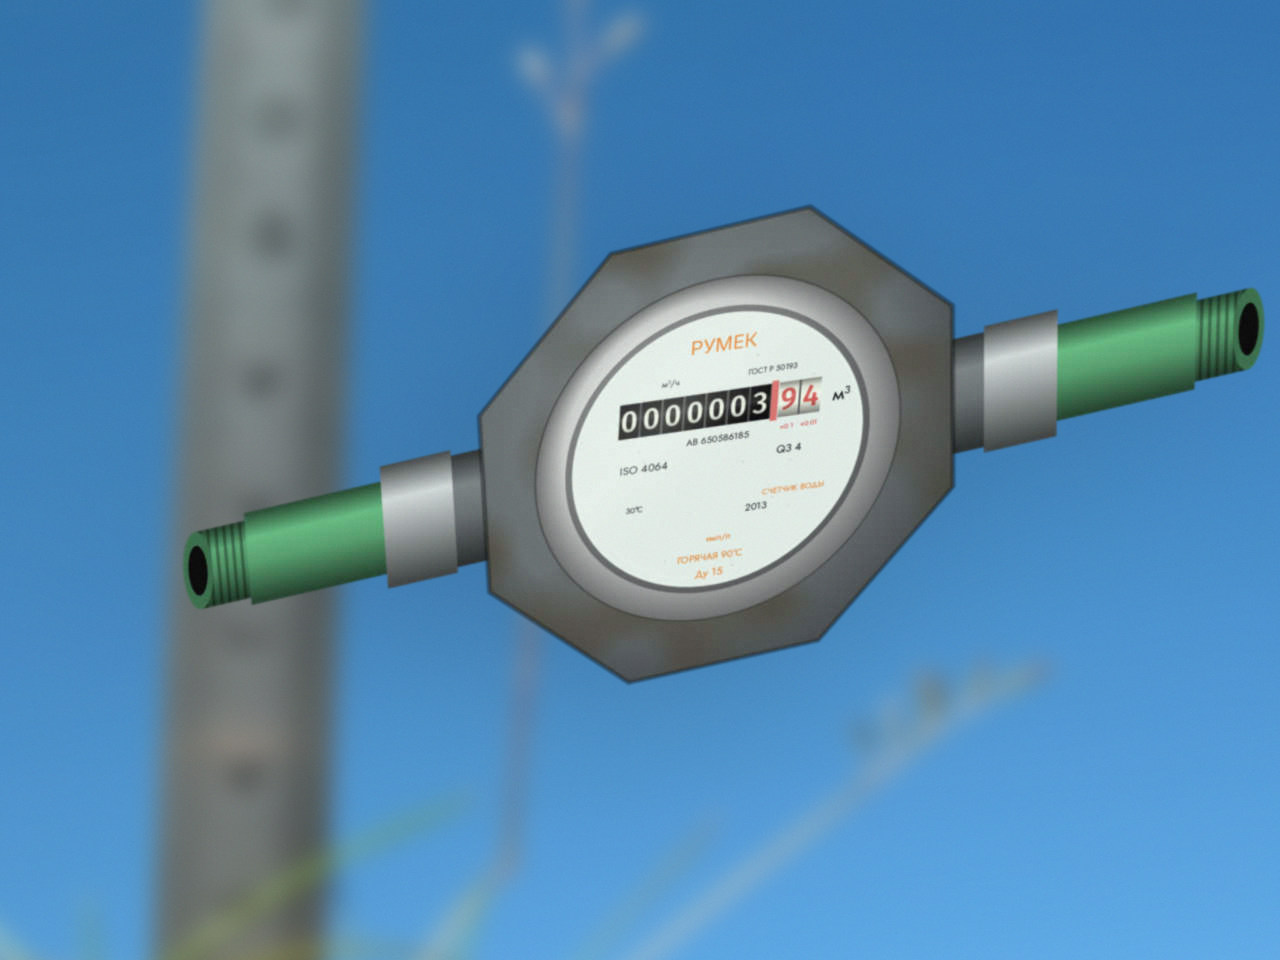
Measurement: 3.94 m³
